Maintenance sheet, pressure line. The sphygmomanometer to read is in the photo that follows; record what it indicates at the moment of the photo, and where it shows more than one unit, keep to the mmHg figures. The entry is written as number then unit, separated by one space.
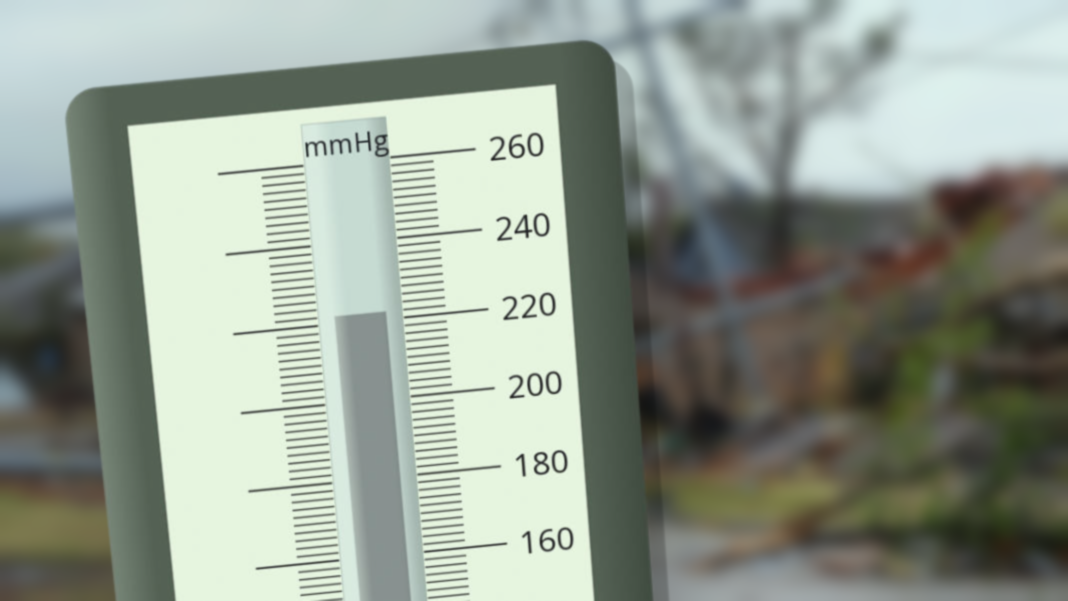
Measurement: 222 mmHg
